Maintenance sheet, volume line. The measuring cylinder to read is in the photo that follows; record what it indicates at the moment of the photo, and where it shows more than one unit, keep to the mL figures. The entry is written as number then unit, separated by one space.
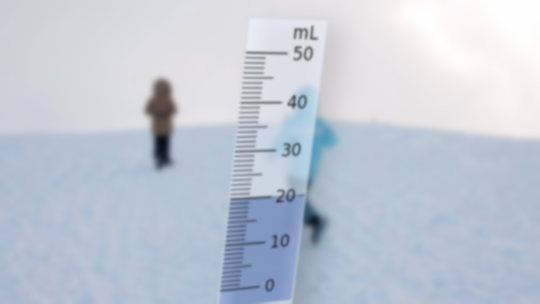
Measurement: 20 mL
